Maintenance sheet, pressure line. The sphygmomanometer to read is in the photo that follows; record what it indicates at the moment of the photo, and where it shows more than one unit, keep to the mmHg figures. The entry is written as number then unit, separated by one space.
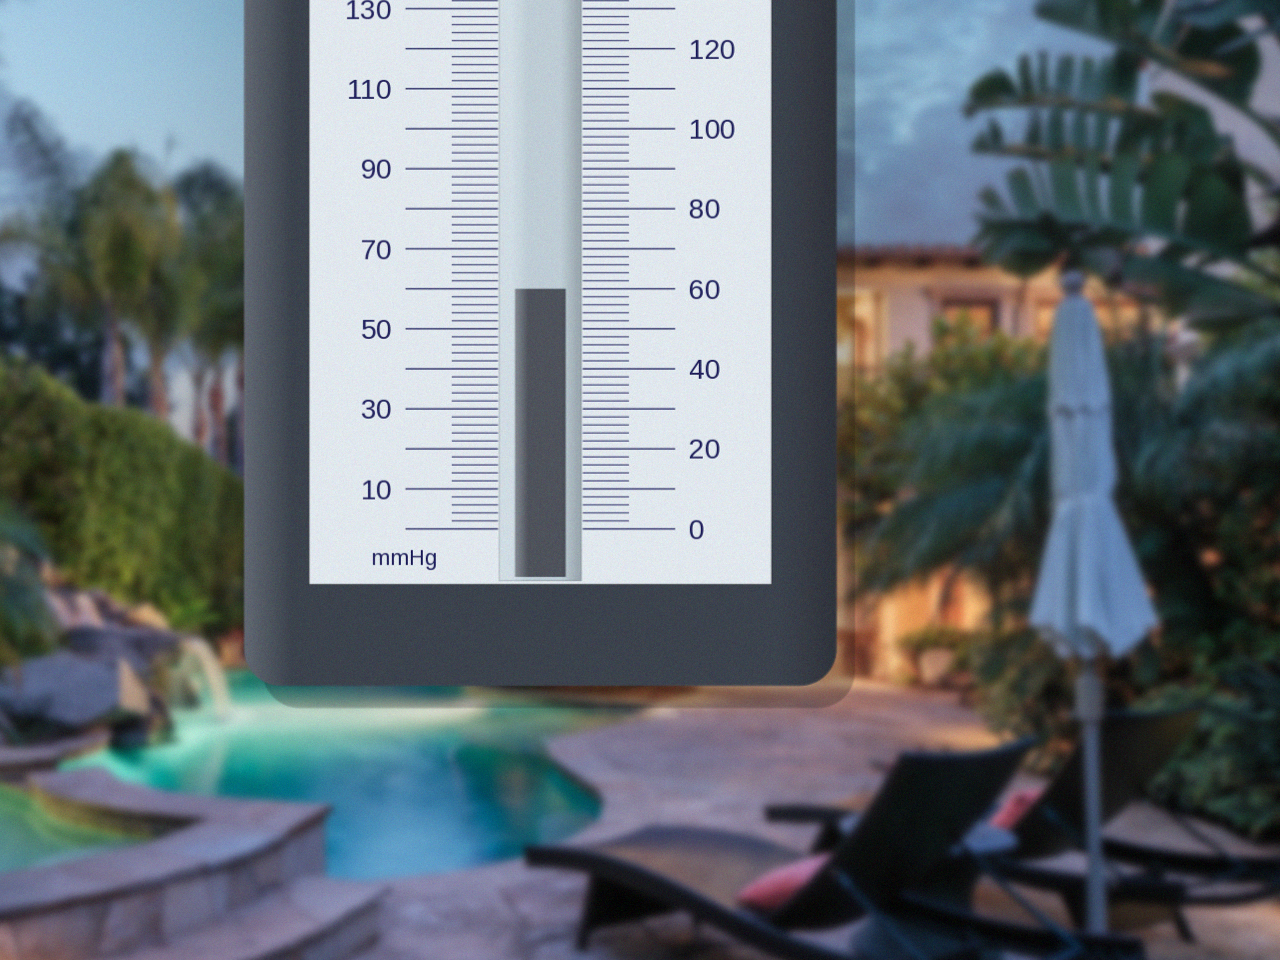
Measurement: 60 mmHg
